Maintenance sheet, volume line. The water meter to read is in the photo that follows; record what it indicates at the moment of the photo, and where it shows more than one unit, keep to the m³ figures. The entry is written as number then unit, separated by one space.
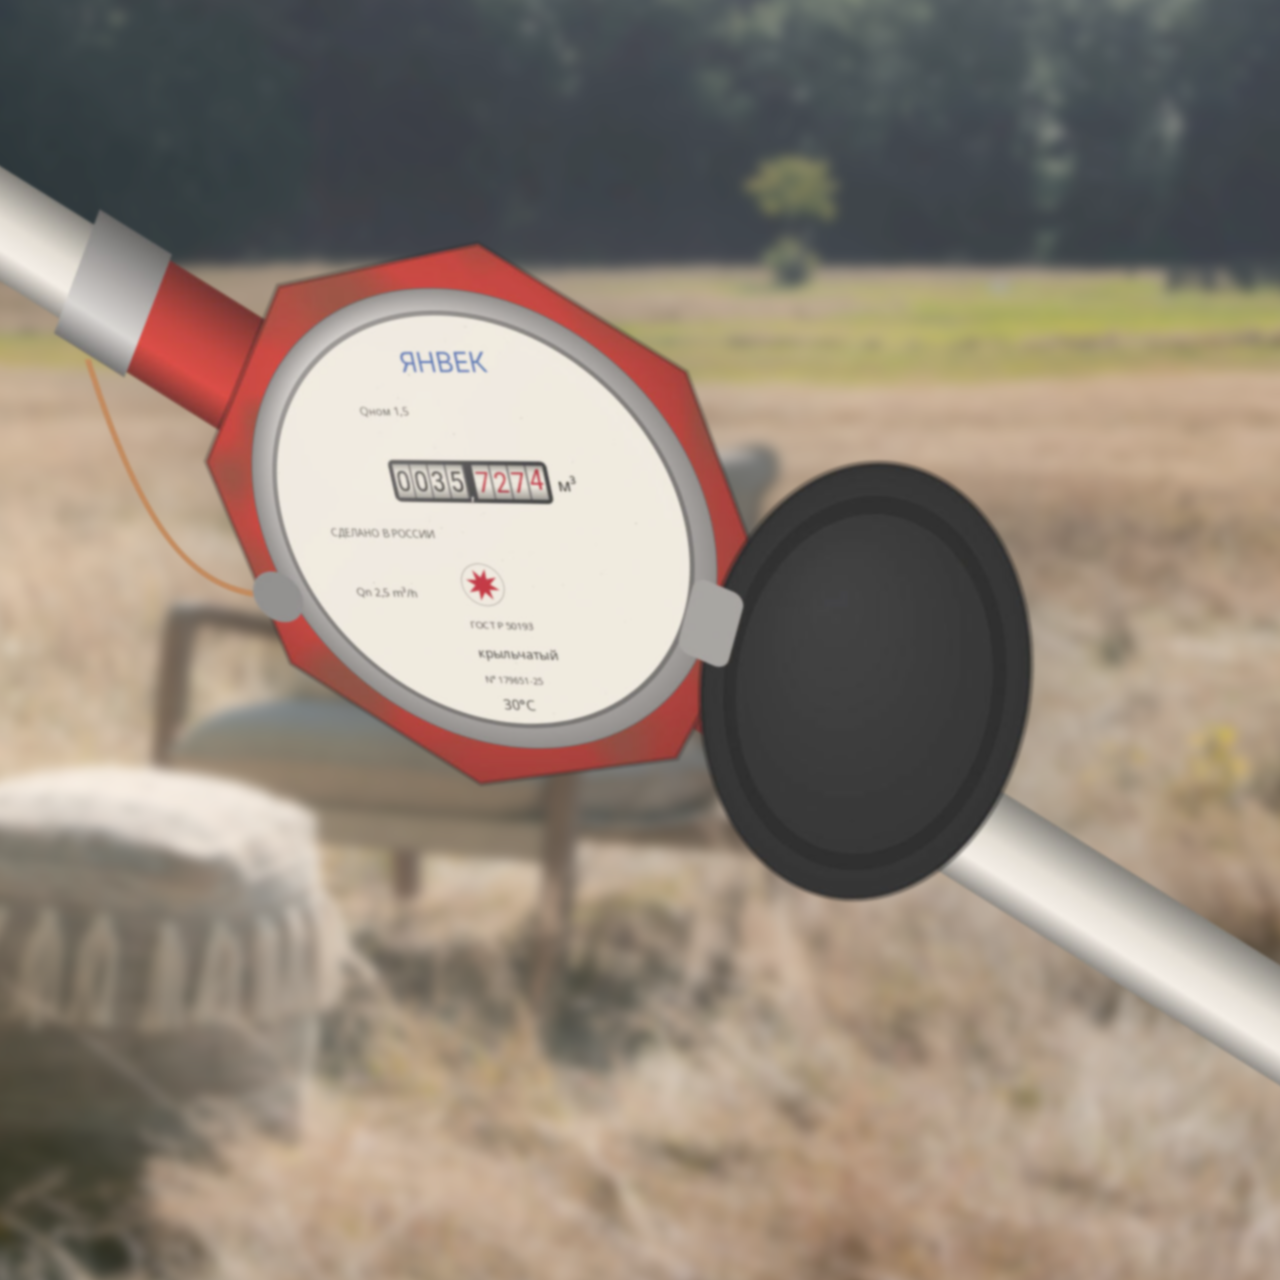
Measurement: 35.7274 m³
